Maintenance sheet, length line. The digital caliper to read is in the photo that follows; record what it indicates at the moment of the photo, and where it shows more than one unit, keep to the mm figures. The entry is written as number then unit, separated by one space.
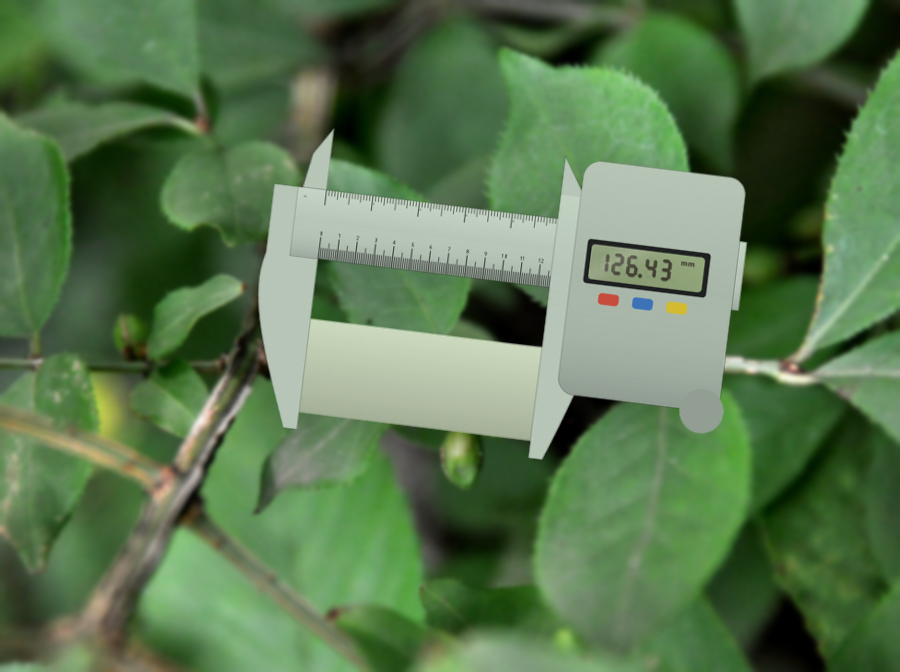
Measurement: 126.43 mm
